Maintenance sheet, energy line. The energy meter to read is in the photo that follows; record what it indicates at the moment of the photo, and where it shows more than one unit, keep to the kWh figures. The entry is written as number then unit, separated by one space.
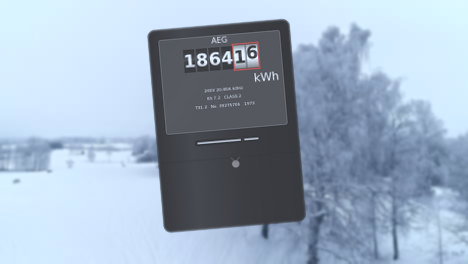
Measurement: 1864.16 kWh
